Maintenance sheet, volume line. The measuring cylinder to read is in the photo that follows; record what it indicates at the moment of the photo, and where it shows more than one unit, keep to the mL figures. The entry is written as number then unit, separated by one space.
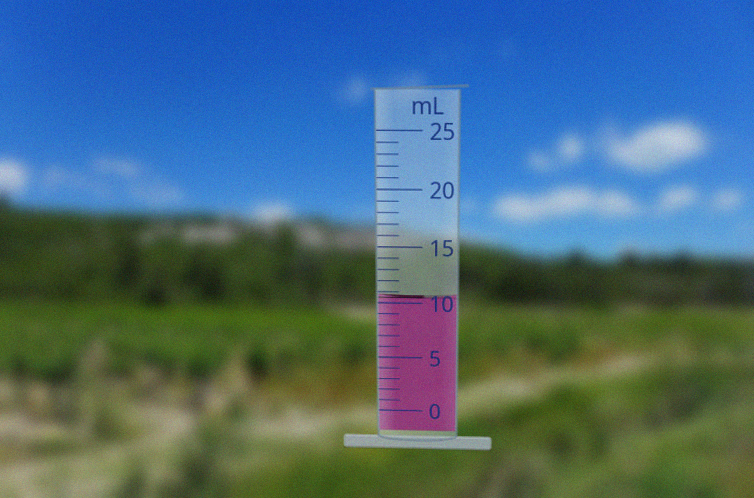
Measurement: 10.5 mL
